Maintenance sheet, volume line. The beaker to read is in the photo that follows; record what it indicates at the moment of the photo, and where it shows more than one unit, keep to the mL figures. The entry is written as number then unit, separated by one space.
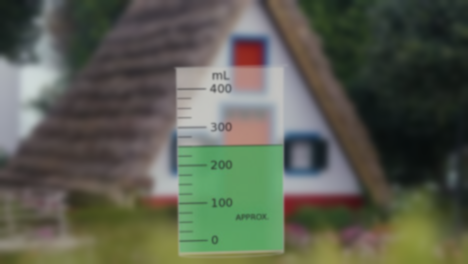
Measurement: 250 mL
